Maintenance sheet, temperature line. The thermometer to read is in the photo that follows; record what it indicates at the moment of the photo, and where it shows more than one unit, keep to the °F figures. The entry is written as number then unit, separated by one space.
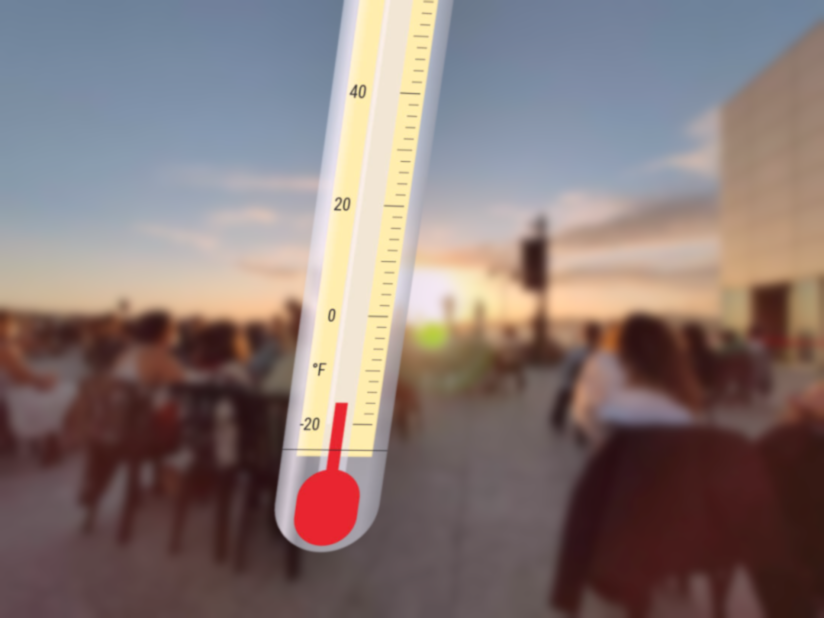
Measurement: -16 °F
